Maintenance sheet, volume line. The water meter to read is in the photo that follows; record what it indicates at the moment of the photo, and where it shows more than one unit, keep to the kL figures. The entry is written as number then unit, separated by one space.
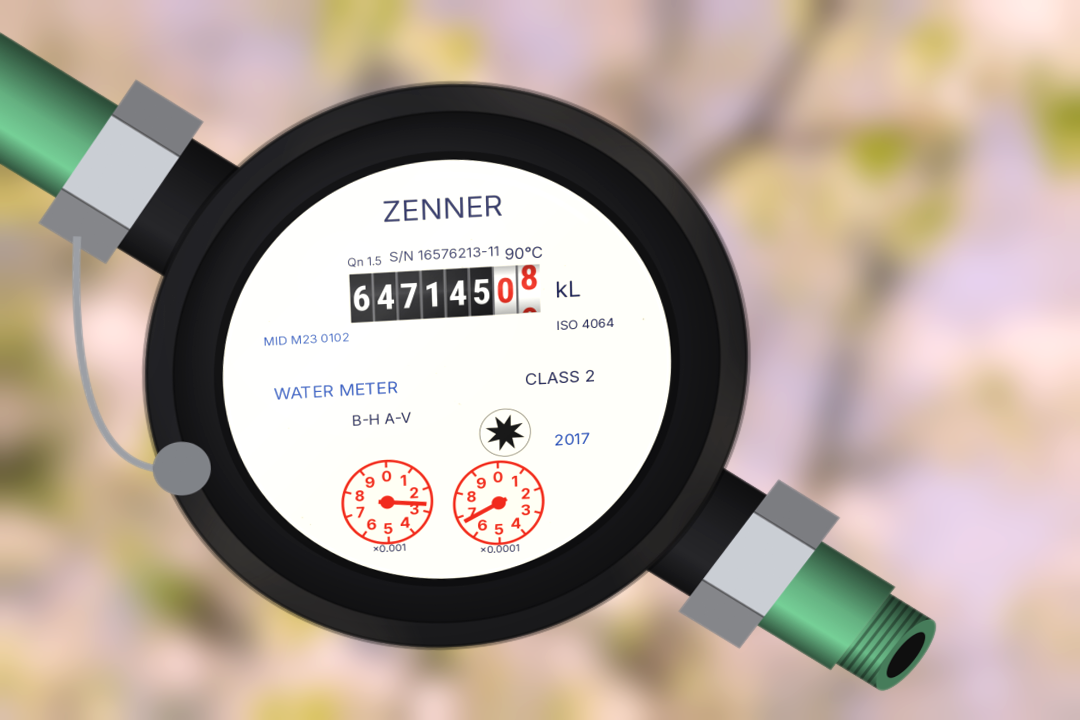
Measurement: 647145.0826 kL
